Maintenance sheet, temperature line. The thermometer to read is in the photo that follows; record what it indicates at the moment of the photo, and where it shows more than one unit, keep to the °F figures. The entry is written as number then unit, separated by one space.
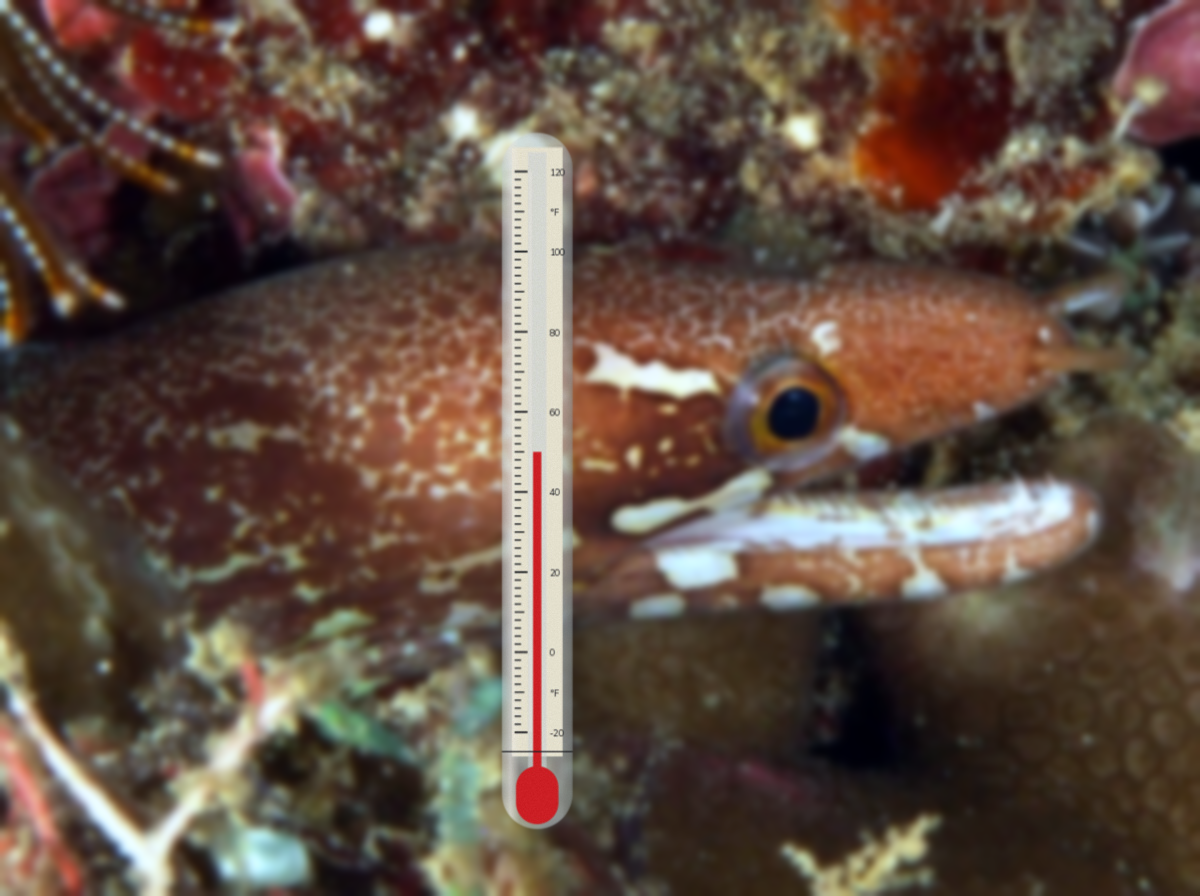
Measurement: 50 °F
